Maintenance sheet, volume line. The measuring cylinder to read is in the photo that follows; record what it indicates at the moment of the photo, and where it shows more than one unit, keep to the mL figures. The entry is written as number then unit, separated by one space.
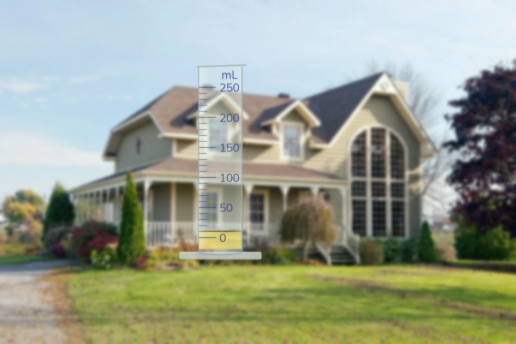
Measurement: 10 mL
